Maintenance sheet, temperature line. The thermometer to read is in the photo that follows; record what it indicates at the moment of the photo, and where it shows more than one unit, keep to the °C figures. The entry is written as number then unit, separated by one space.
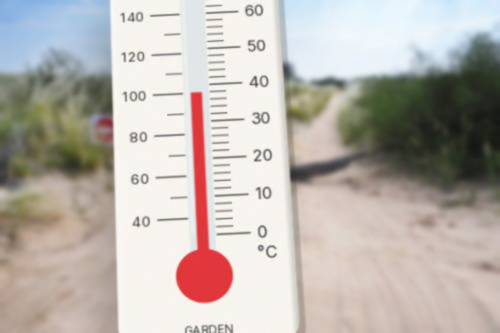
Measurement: 38 °C
